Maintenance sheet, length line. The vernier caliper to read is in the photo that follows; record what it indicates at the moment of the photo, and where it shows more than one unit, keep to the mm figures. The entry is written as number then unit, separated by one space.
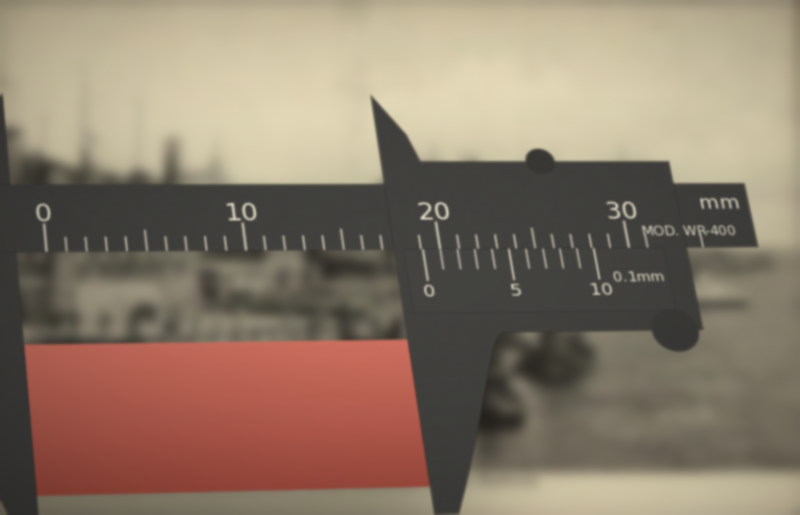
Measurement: 19.1 mm
